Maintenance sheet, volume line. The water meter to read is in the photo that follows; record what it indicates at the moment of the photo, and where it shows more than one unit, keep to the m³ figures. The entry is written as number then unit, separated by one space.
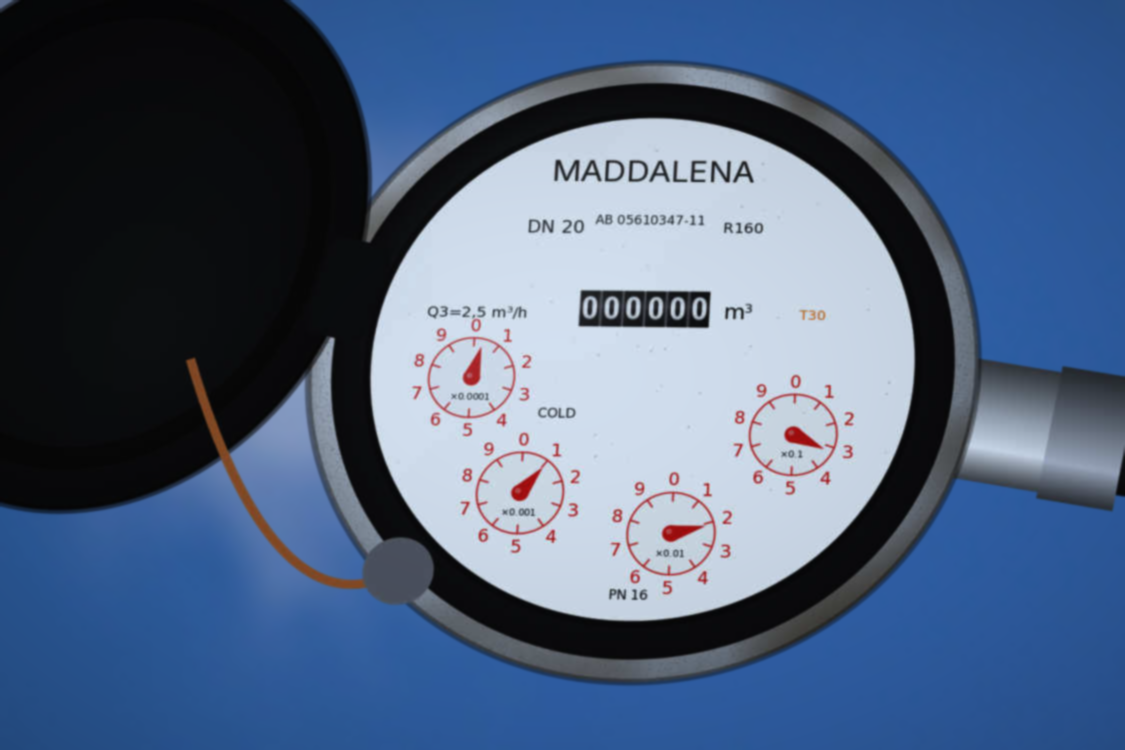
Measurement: 0.3210 m³
